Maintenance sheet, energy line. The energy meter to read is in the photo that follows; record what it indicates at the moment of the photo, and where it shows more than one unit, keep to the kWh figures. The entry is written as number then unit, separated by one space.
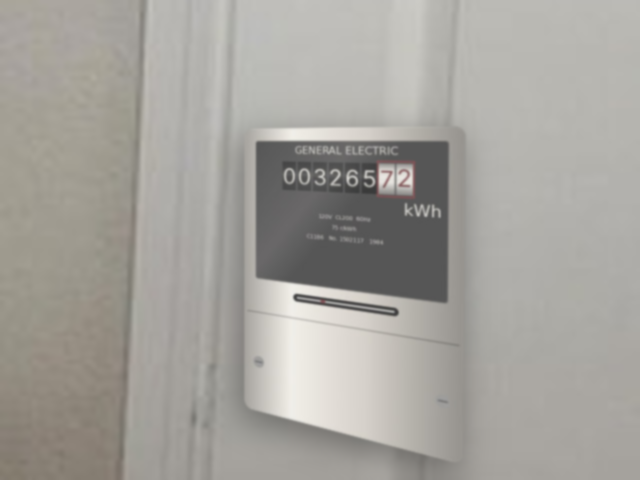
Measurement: 3265.72 kWh
